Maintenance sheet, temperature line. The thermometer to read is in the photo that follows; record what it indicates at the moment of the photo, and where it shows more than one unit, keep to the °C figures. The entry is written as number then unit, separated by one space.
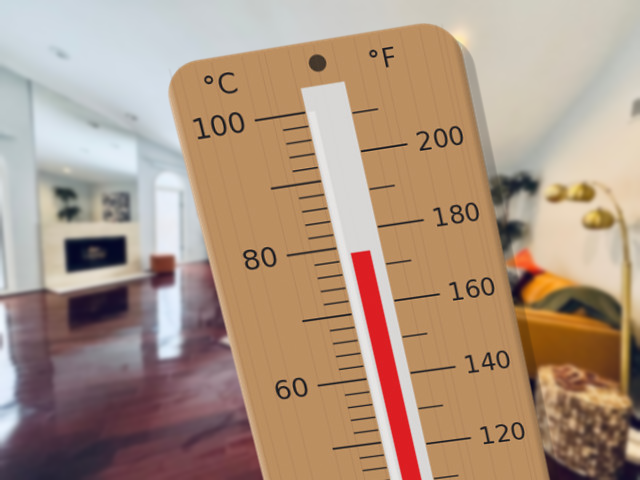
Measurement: 79 °C
